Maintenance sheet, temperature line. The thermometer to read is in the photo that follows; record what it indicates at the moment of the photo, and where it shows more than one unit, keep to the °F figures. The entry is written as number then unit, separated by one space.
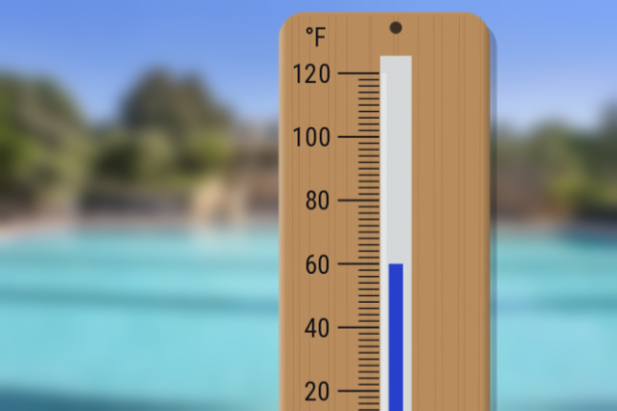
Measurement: 60 °F
